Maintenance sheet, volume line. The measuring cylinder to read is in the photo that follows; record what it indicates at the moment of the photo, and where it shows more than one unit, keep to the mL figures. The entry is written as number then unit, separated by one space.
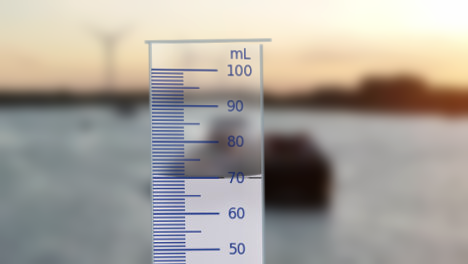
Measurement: 70 mL
